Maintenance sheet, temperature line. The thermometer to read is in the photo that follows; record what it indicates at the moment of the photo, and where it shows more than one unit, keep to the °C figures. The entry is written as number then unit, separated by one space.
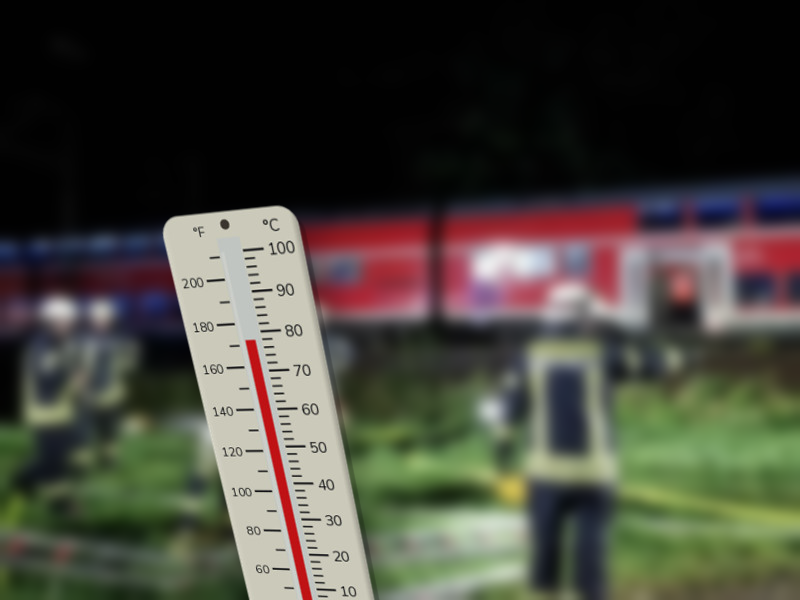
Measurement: 78 °C
